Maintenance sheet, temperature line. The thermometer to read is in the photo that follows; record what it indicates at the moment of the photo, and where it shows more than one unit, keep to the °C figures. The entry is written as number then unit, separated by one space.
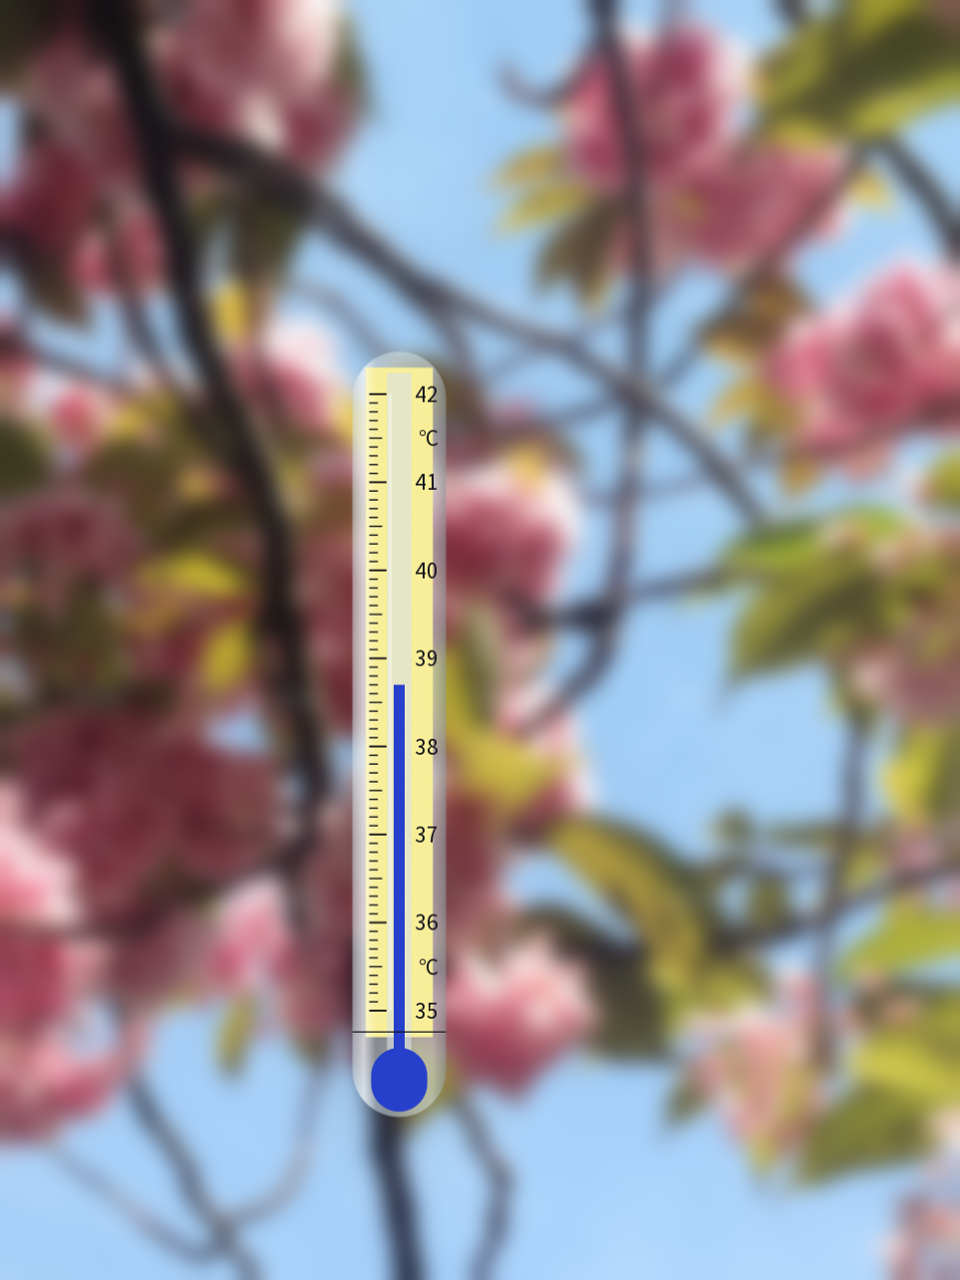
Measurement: 38.7 °C
